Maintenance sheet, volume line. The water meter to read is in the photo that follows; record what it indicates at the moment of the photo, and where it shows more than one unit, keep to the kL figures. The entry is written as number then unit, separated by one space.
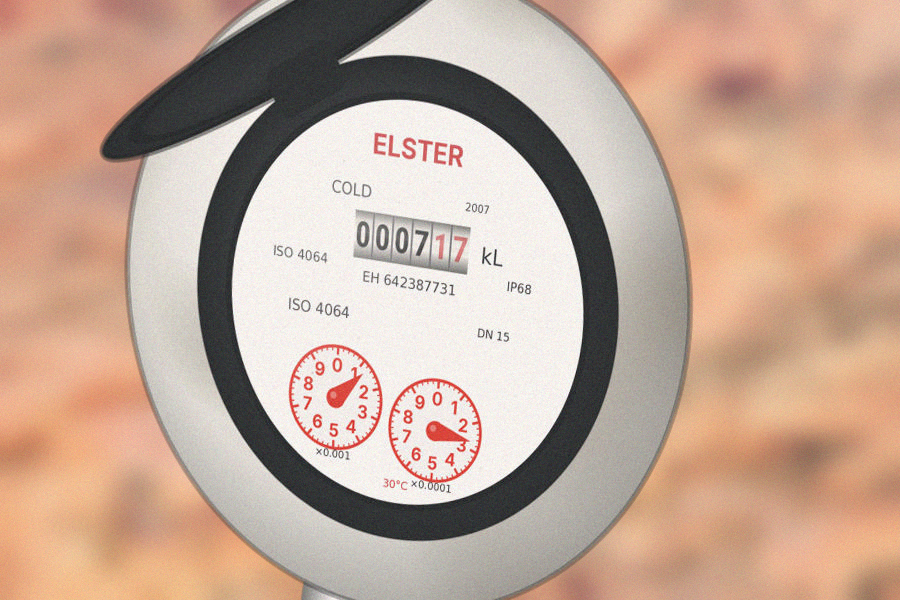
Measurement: 7.1712 kL
